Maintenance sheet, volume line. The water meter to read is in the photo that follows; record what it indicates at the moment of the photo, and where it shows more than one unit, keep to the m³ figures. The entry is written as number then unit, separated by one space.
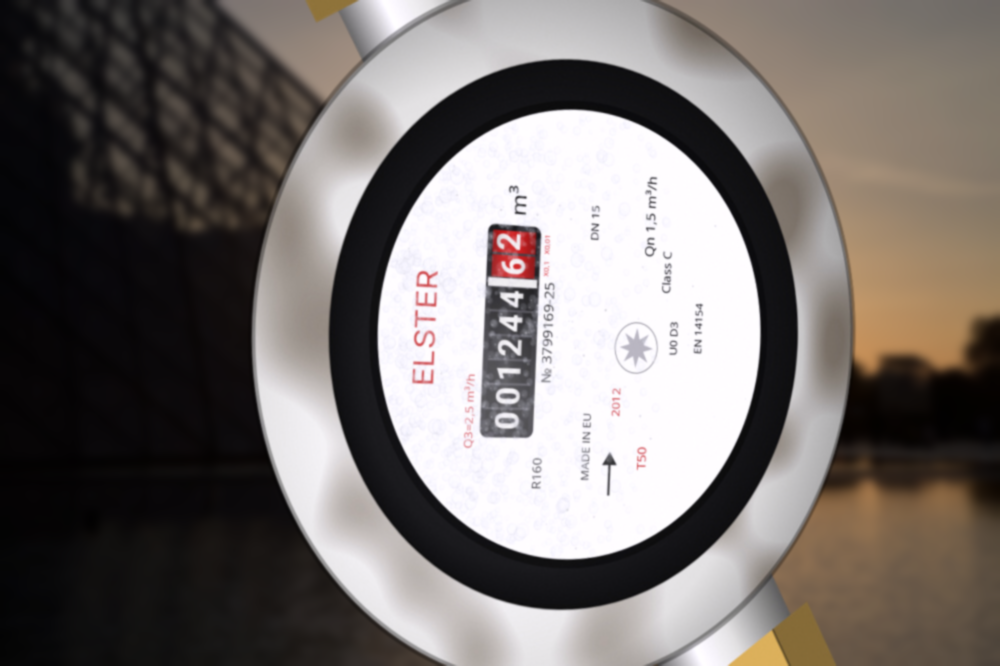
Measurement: 1244.62 m³
